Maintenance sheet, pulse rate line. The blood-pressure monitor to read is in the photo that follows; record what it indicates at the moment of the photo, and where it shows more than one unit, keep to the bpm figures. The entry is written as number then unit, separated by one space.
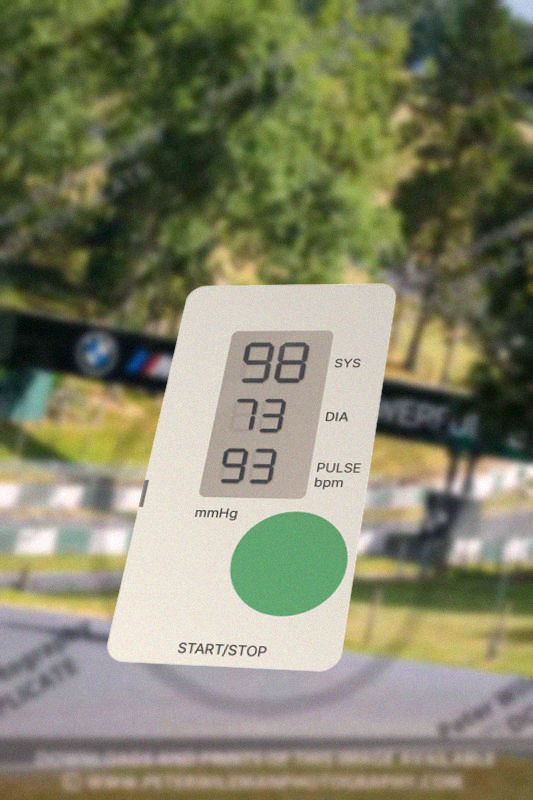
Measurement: 93 bpm
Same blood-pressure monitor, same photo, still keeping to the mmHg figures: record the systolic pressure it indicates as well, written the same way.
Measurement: 98 mmHg
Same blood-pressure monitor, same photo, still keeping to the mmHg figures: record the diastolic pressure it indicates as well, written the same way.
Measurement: 73 mmHg
